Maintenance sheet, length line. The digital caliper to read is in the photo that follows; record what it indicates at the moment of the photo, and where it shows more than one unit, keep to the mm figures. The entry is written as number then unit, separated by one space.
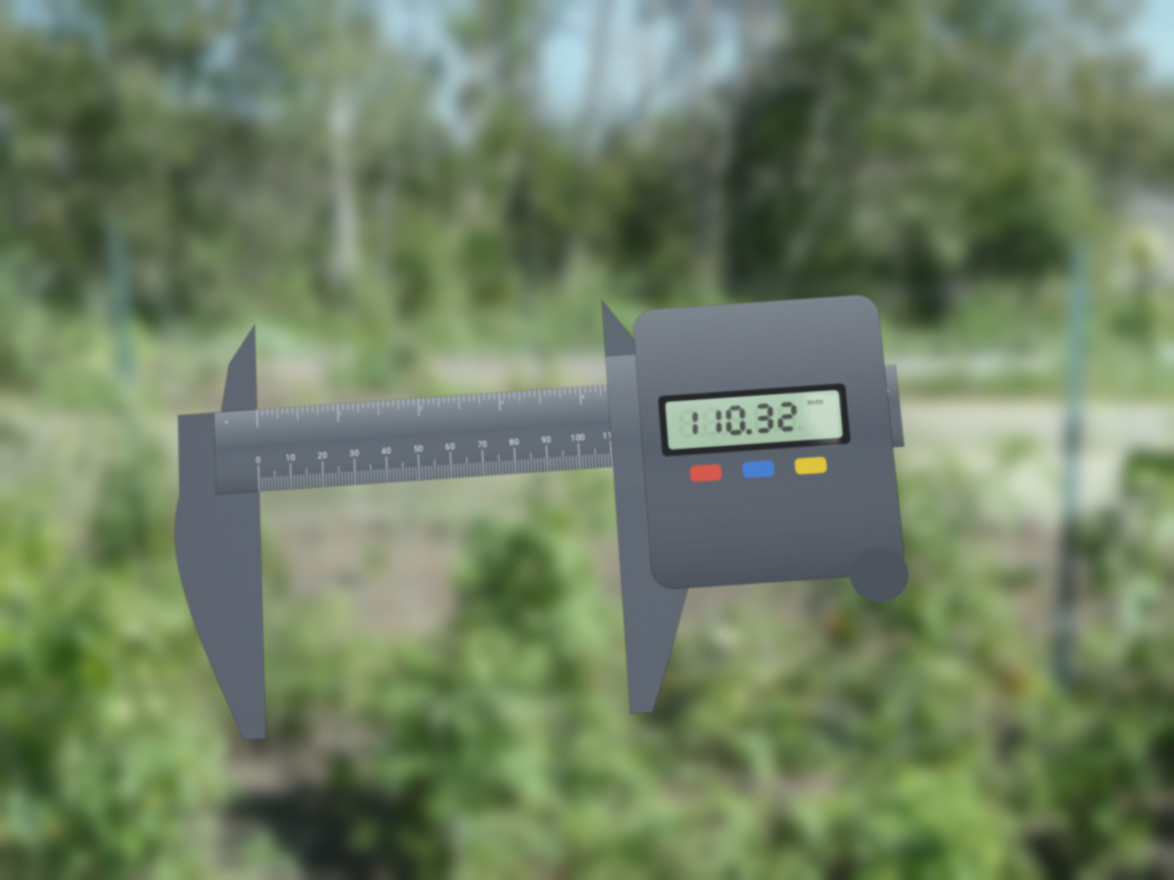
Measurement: 110.32 mm
